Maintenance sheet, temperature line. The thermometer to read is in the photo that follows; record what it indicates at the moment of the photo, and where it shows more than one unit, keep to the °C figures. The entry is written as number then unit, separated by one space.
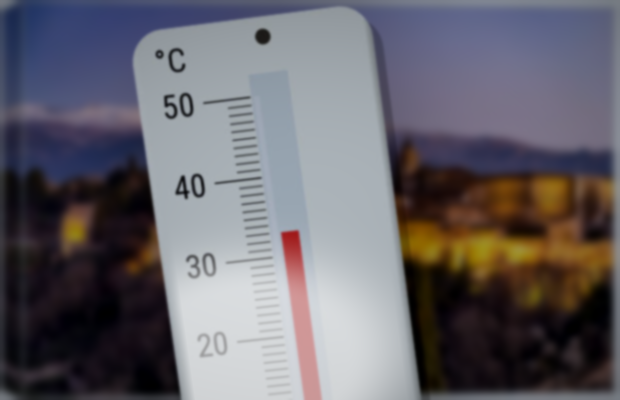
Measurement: 33 °C
